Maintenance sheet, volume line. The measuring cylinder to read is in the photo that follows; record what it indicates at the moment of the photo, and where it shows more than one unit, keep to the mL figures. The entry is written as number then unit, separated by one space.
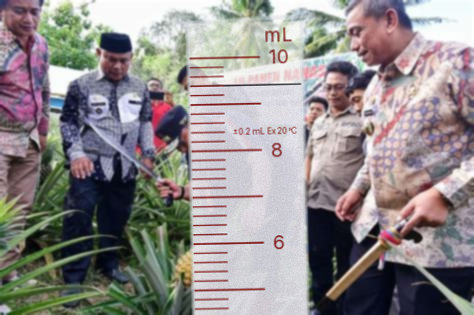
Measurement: 9.4 mL
